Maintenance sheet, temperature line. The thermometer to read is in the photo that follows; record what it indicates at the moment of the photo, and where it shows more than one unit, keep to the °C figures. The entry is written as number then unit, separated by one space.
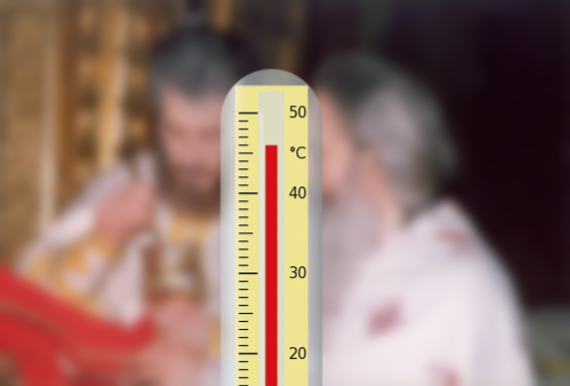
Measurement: 46 °C
